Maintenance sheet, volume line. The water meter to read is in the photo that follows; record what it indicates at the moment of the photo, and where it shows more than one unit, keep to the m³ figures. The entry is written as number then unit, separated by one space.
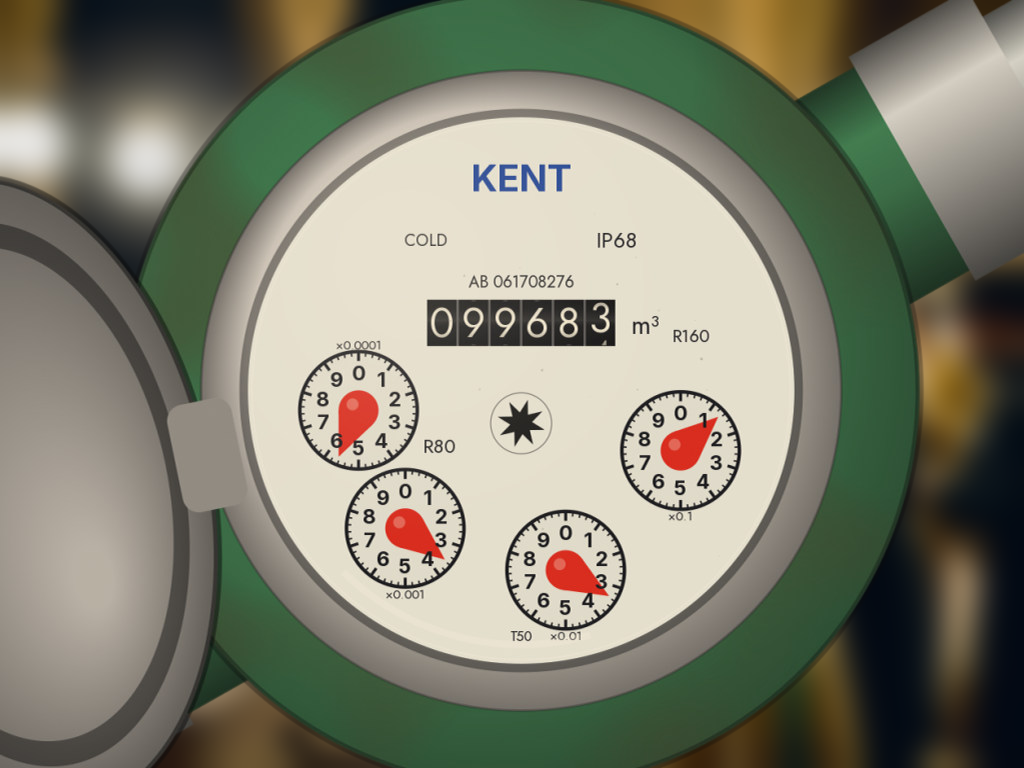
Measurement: 99683.1335 m³
